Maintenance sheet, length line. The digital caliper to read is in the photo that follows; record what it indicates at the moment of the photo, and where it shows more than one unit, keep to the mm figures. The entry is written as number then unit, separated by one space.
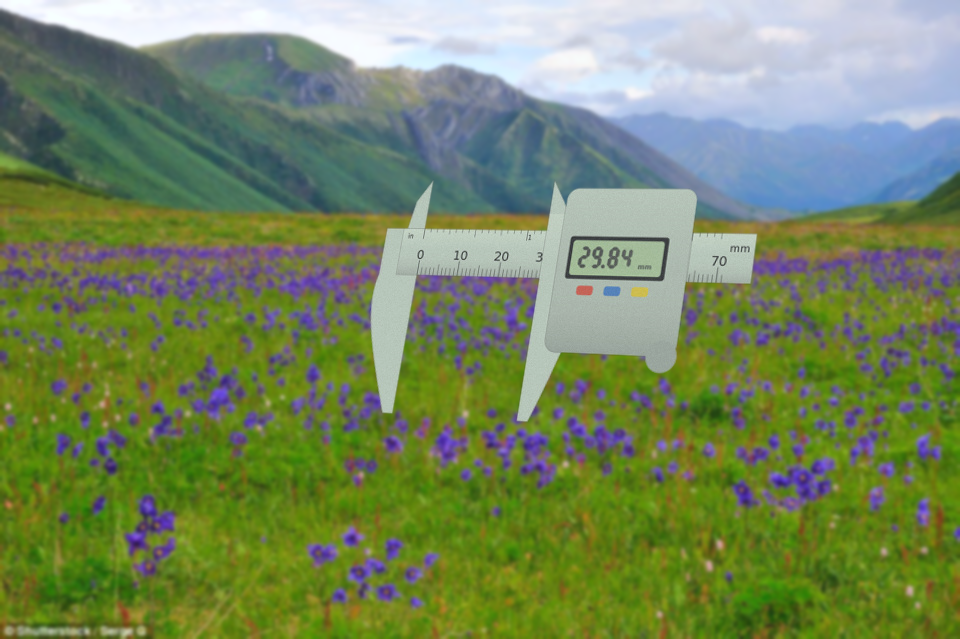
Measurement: 29.84 mm
